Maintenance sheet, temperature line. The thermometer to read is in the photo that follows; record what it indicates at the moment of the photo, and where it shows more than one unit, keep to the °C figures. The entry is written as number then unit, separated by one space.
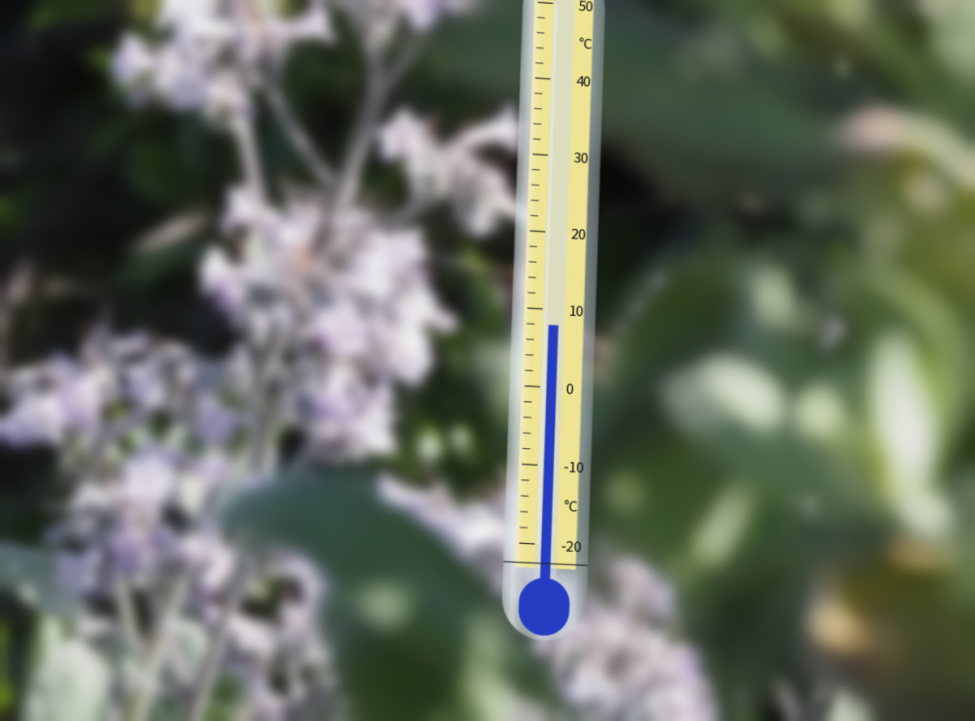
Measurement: 8 °C
